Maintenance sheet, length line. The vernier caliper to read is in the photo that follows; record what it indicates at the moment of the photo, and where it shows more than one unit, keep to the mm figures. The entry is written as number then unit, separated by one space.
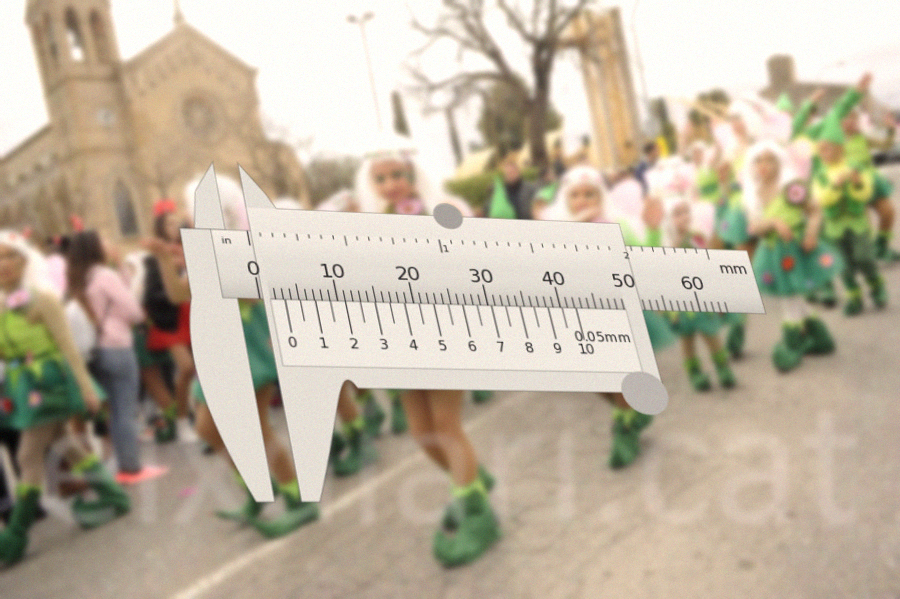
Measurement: 3.2 mm
